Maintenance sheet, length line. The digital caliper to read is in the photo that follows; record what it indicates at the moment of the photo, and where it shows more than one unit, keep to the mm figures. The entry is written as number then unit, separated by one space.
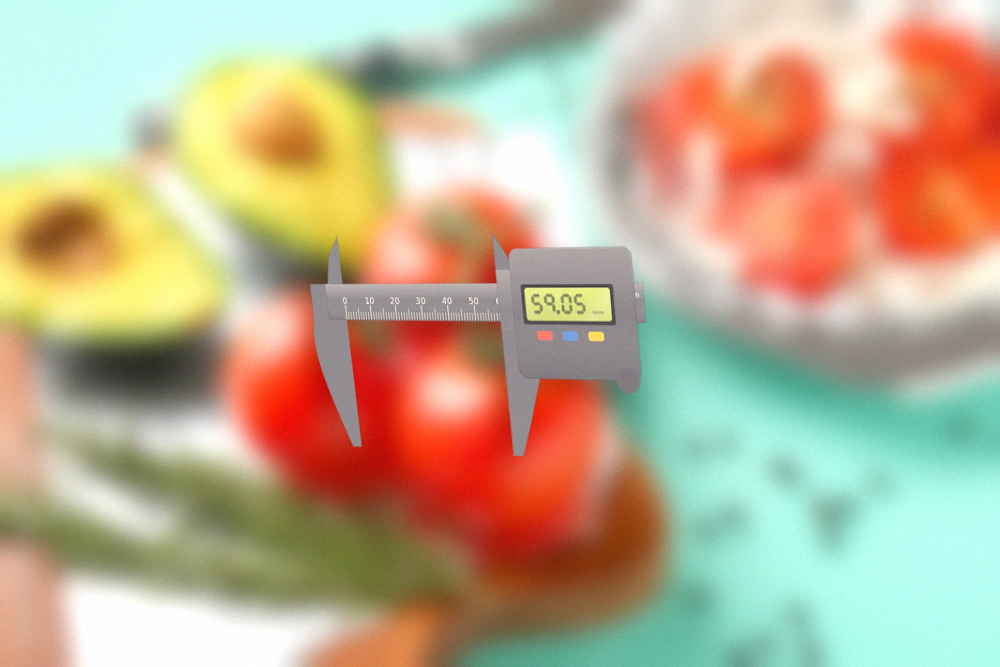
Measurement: 59.05 mm
